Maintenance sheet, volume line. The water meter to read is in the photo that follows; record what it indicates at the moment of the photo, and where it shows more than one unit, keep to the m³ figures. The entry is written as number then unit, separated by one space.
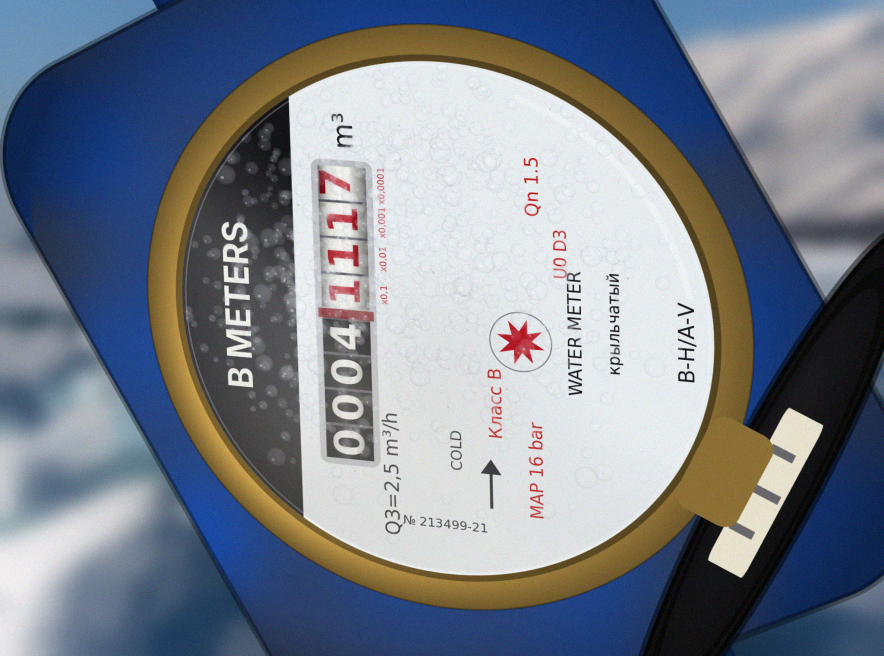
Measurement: 4.1117 m³
